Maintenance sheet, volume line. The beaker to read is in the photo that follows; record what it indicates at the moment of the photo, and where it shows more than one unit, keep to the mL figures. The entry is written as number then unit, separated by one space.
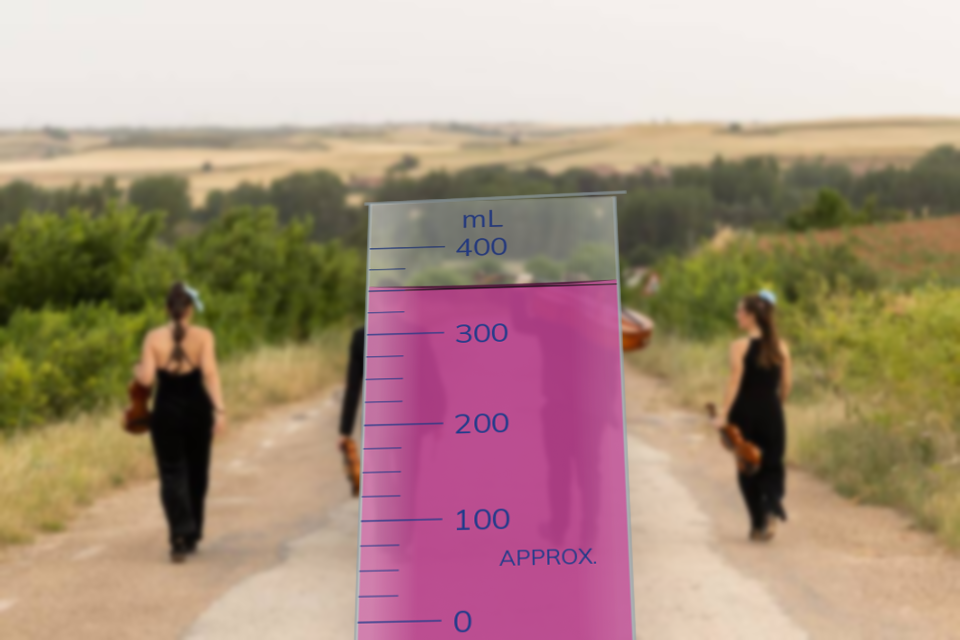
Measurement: 350 mL
